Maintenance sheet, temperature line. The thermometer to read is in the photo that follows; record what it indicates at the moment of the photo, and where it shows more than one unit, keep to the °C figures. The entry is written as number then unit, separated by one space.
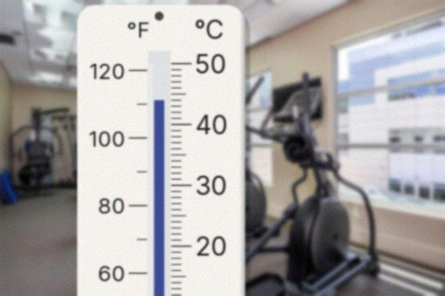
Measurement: 44 °C
